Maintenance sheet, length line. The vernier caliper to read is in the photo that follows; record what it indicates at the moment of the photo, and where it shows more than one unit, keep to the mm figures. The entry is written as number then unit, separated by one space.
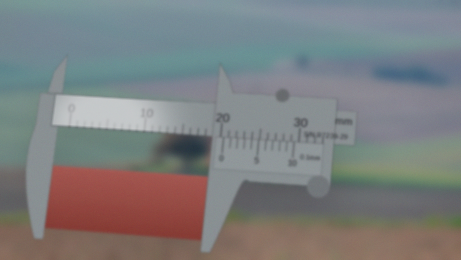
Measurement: 20.4 mm
